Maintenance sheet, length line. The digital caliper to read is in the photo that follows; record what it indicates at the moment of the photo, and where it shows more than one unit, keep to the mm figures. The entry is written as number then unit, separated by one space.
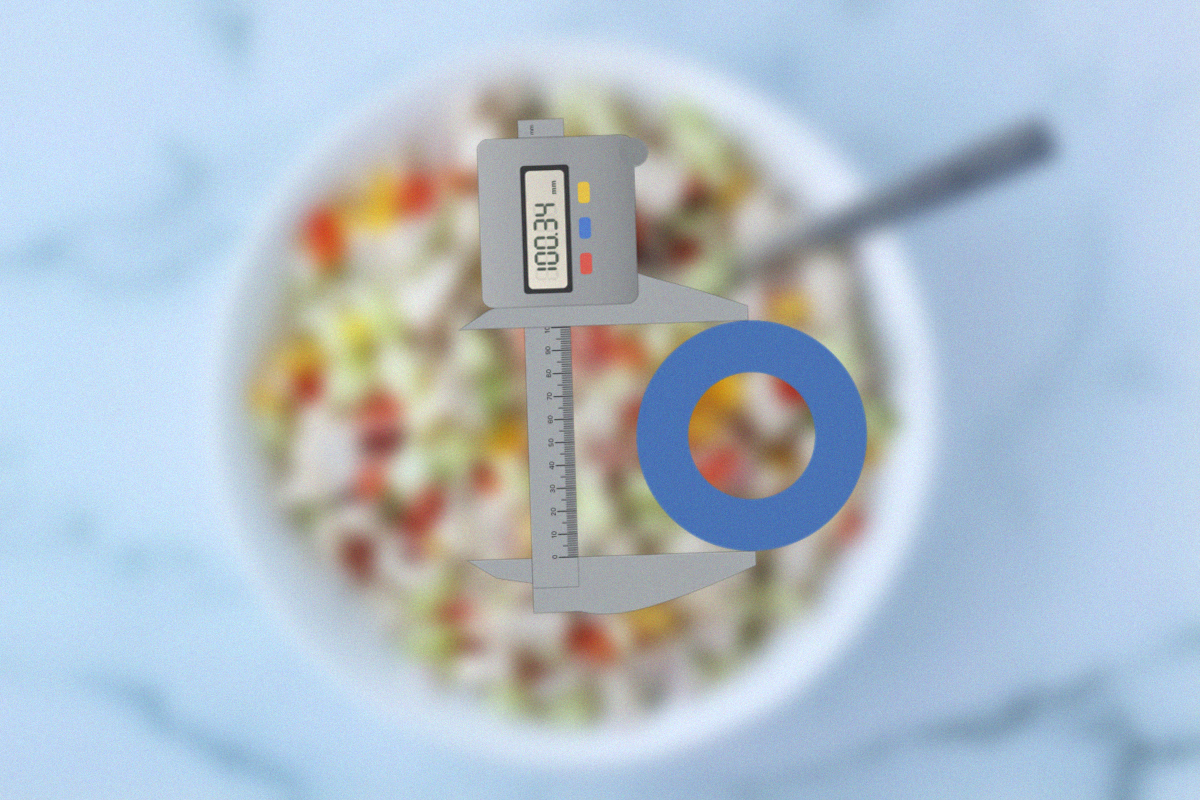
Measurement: 100.34 mm
